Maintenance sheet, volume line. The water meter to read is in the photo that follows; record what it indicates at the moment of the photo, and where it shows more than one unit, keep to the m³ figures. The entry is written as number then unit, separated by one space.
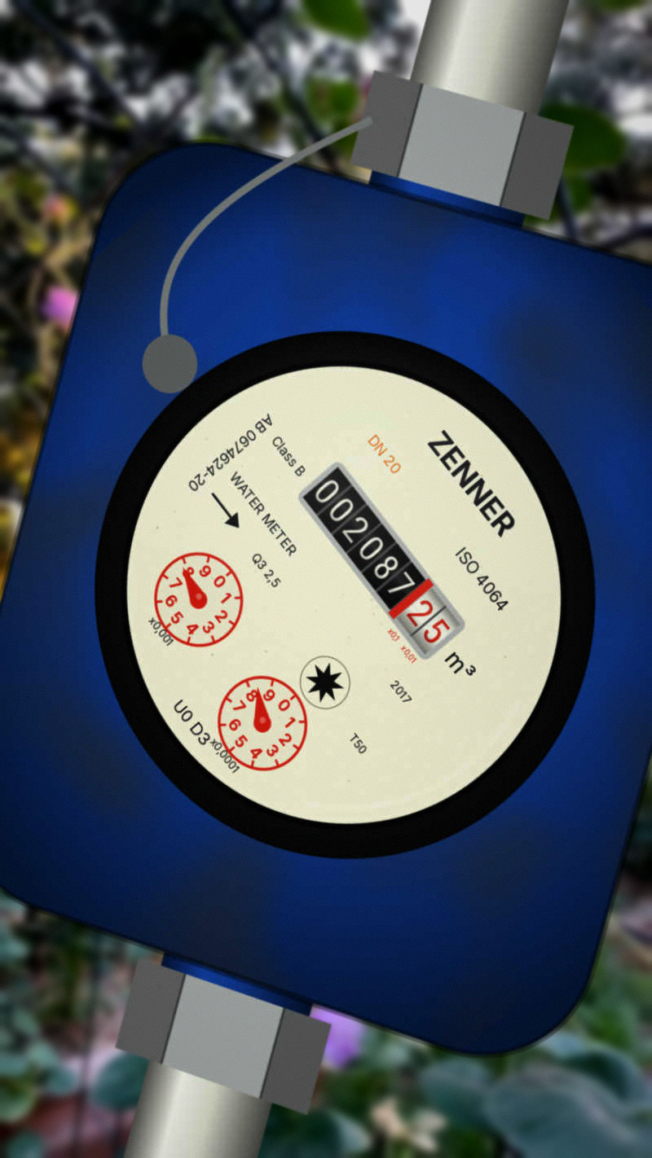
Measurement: 2087.2578 m³
